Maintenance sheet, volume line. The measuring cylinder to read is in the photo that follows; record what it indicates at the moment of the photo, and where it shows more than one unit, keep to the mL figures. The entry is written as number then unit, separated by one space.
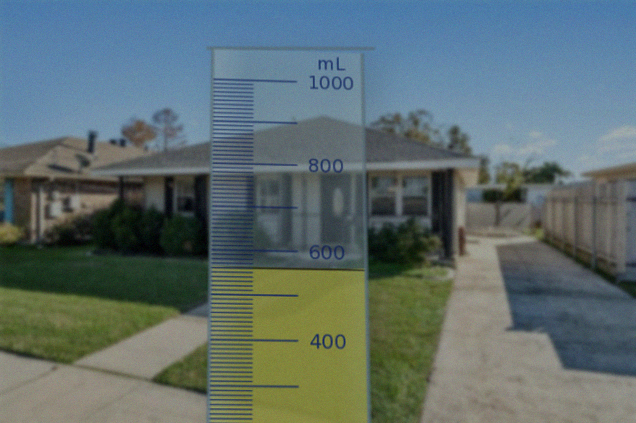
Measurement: 560 mL
